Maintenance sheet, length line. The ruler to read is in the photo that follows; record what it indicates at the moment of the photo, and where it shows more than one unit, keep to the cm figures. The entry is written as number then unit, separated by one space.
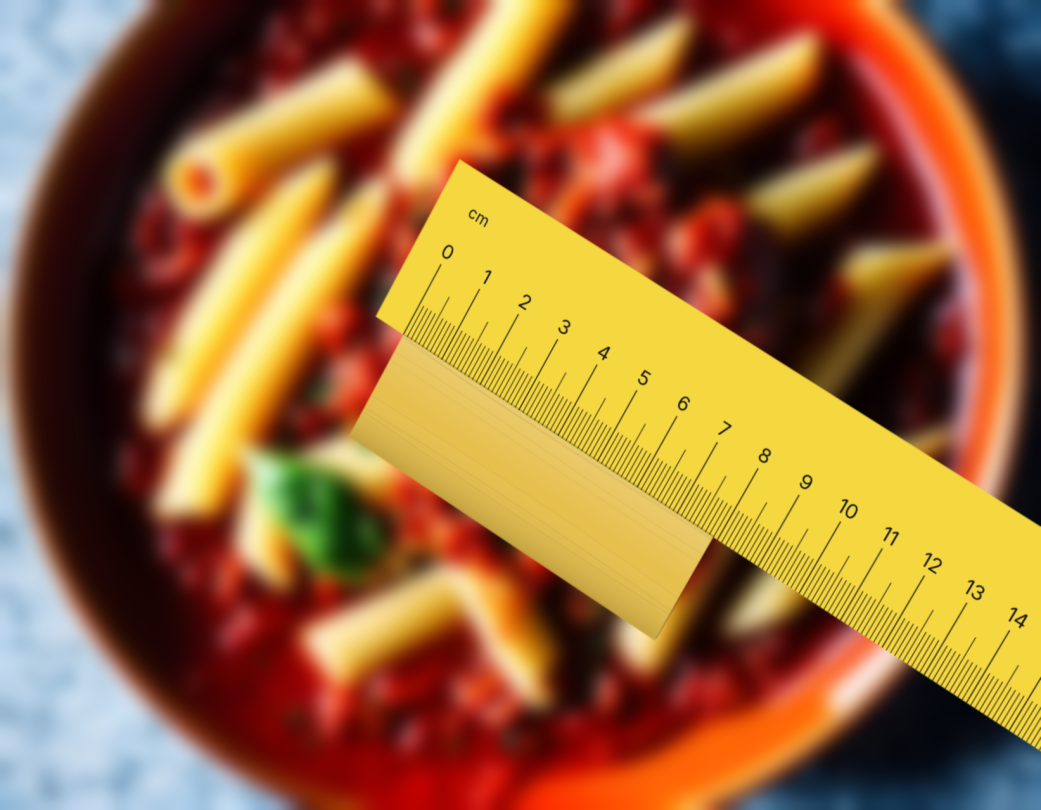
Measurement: 7.9 cm
